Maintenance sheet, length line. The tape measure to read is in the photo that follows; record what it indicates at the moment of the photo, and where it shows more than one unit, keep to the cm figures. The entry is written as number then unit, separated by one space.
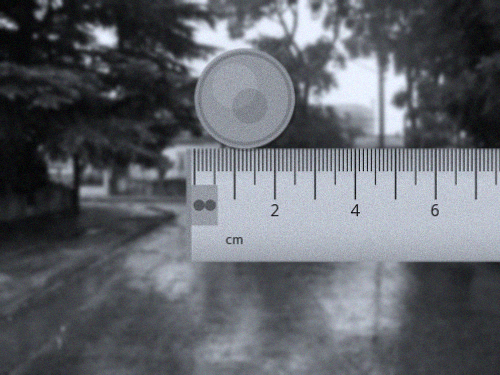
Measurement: 2.5 cm
